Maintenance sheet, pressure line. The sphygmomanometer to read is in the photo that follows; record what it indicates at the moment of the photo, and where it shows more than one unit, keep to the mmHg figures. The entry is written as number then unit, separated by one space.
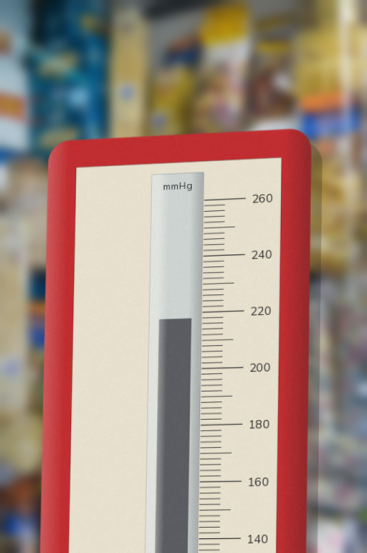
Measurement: 218 mmHg
